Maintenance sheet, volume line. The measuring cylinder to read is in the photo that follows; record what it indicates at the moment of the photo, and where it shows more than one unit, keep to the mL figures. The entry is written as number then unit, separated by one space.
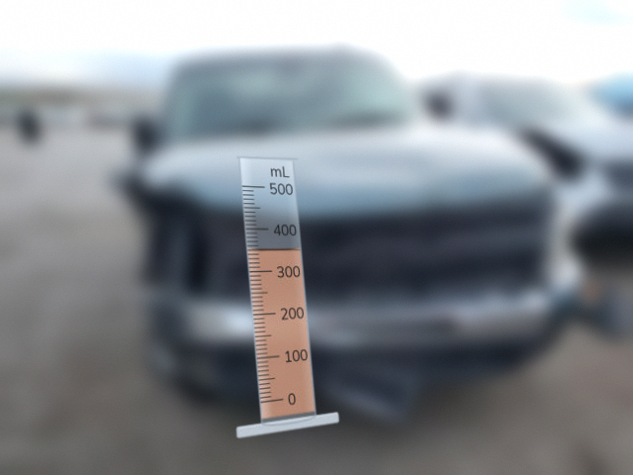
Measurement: 350 mL
